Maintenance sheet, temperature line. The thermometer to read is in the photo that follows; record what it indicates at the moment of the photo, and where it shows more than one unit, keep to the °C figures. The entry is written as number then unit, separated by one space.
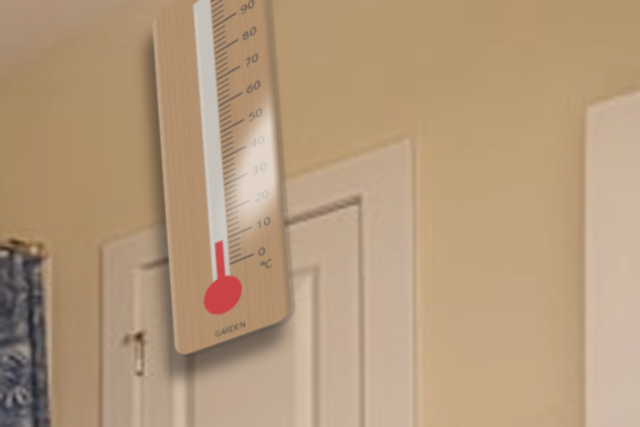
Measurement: 10 °C
